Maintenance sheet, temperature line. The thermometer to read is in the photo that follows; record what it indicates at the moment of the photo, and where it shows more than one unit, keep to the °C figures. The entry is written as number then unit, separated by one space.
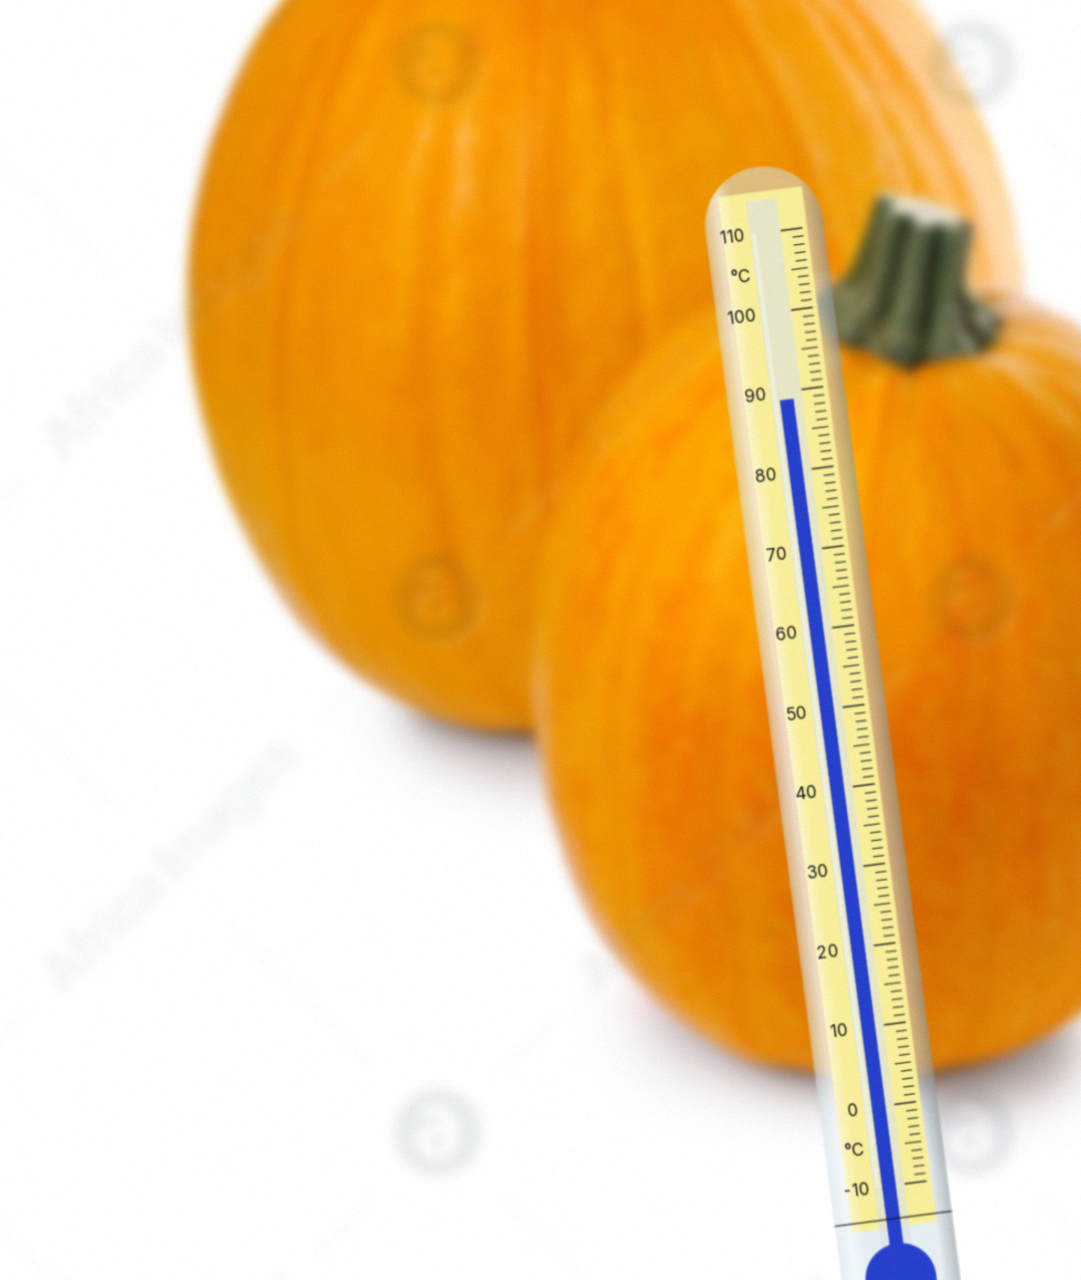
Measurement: 89 °C
